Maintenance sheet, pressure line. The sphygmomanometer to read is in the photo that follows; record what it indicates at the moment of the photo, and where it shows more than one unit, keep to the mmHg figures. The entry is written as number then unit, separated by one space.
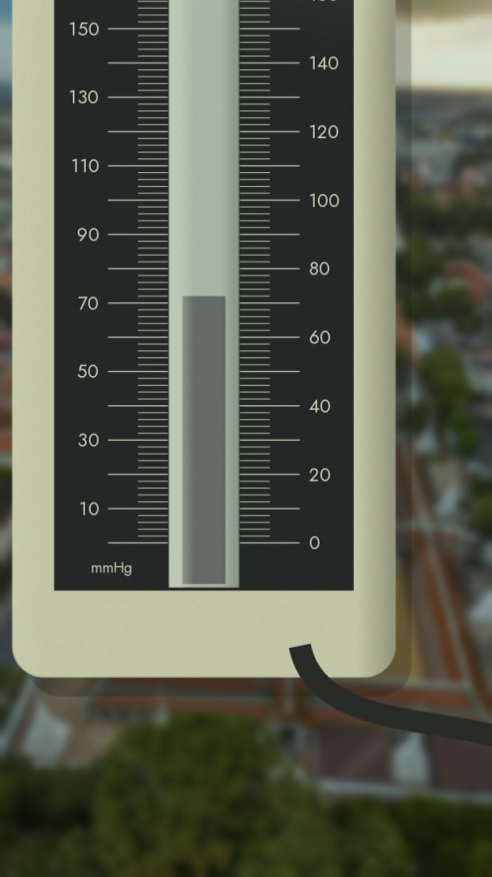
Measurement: 72 mmHg
